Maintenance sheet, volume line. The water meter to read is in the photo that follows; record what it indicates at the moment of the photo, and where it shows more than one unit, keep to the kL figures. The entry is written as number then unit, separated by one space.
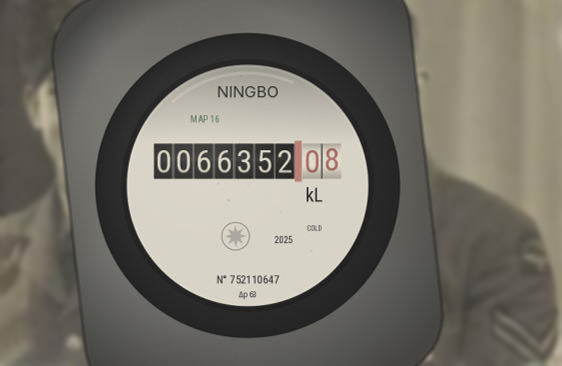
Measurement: 66352.08 kL
